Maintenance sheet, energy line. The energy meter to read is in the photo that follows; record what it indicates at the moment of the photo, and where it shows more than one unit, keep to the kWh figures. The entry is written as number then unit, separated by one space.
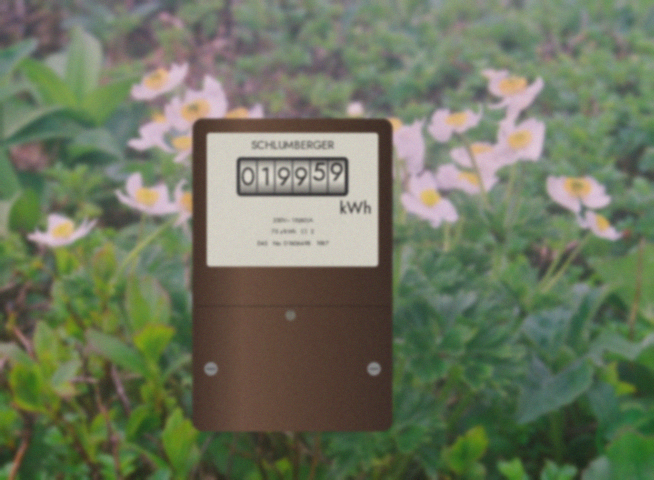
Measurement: 19959 kWh
